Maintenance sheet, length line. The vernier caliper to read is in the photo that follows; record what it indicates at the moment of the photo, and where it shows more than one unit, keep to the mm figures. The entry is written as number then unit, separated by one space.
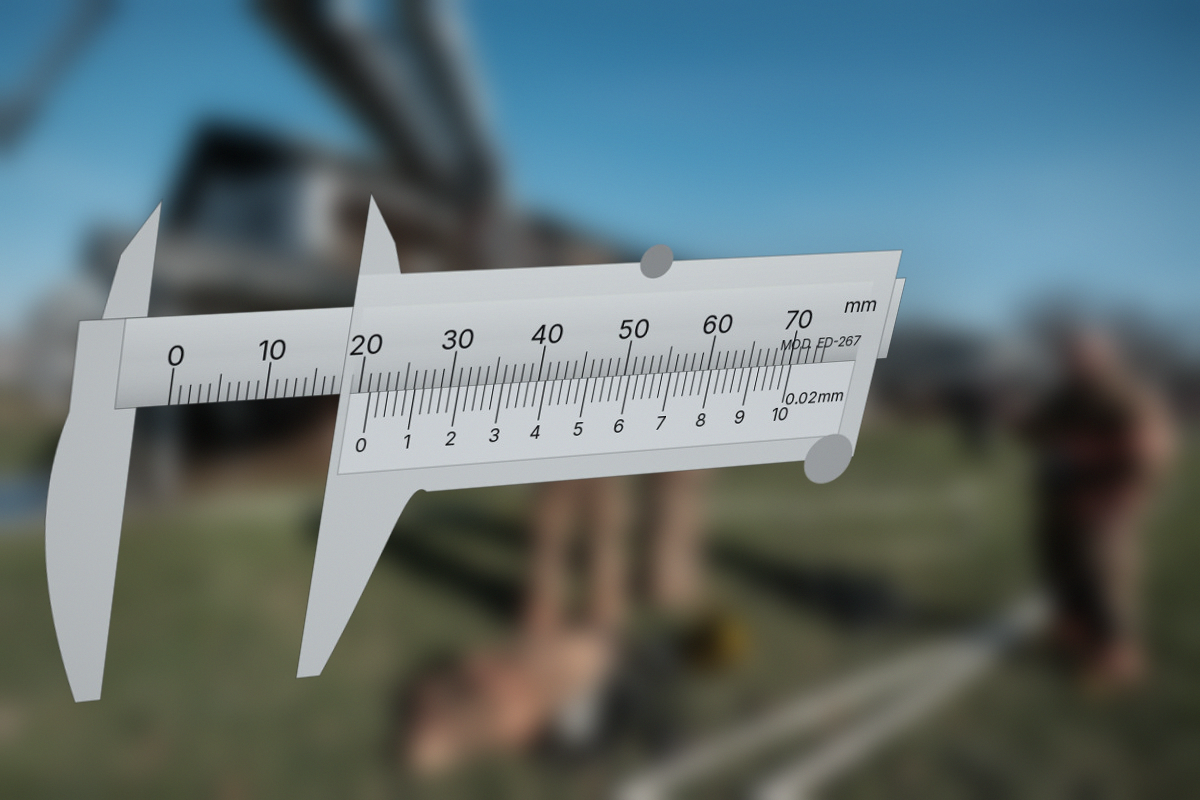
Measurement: 21.2 mm
